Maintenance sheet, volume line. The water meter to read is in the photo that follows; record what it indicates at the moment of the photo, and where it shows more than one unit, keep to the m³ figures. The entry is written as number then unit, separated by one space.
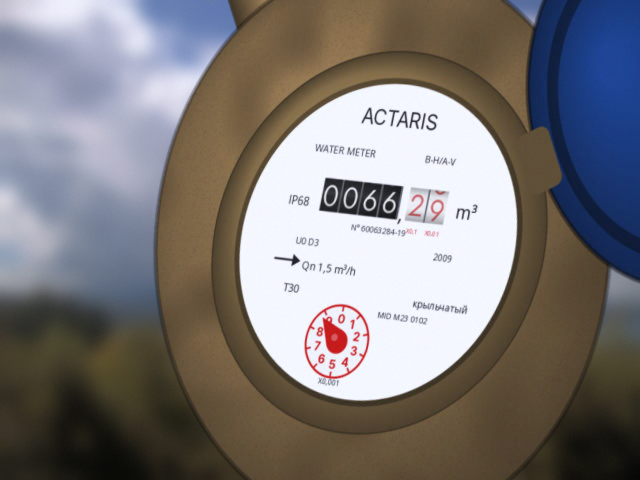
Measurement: 66.288 m³
